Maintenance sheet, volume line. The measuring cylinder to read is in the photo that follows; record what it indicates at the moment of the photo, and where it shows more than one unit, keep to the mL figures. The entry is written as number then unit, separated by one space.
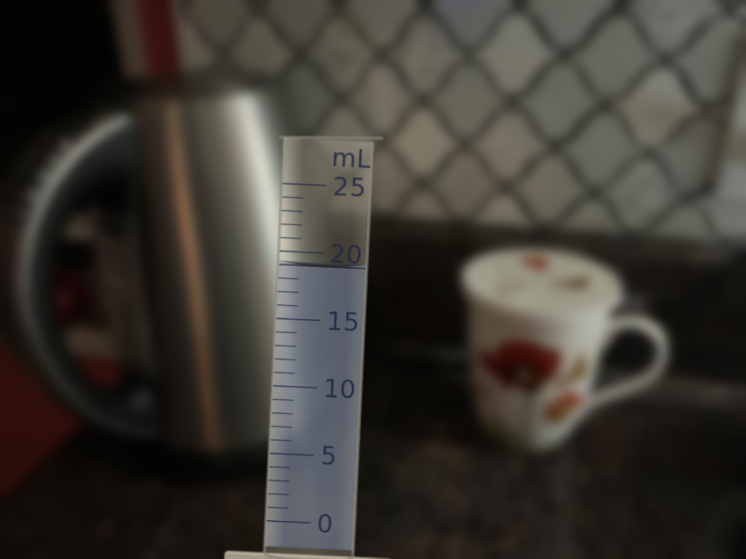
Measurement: 19 mL
